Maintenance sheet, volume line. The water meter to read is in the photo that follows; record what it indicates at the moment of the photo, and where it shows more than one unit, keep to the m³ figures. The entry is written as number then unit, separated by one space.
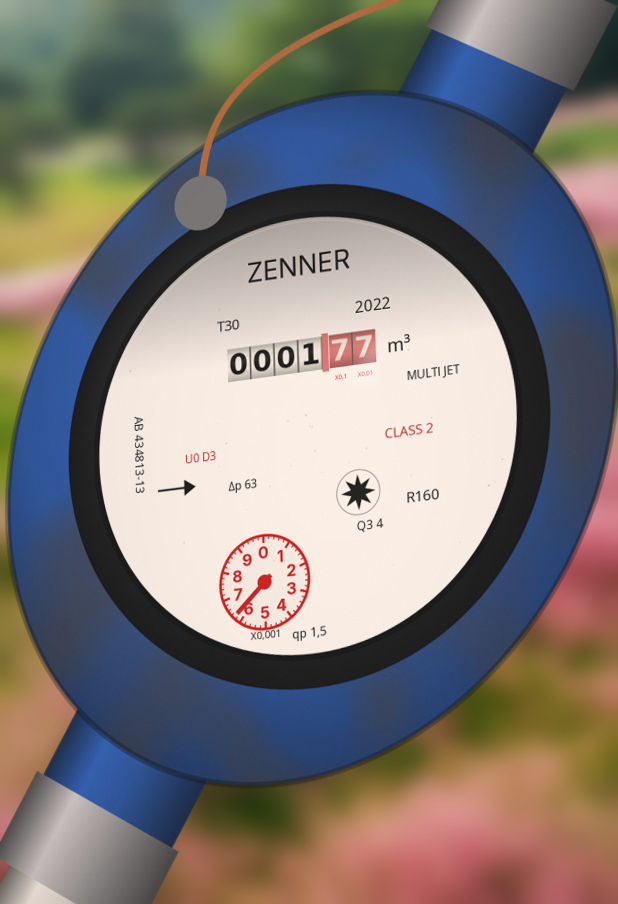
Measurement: 1.776 m³
